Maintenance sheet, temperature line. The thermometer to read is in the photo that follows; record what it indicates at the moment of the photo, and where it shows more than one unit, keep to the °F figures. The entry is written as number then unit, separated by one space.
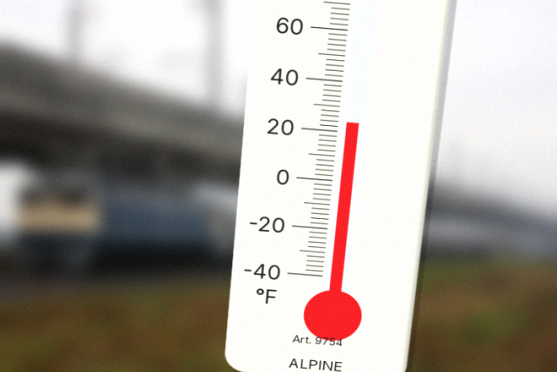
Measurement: 24 °F
